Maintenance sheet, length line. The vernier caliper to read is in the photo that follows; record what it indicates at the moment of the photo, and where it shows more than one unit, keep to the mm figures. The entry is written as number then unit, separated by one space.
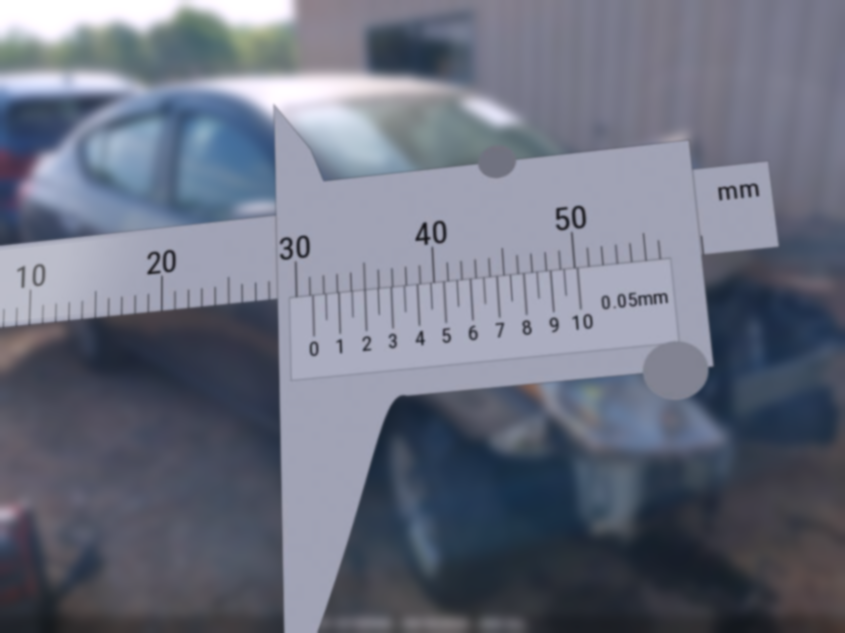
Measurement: 31.2 mm
